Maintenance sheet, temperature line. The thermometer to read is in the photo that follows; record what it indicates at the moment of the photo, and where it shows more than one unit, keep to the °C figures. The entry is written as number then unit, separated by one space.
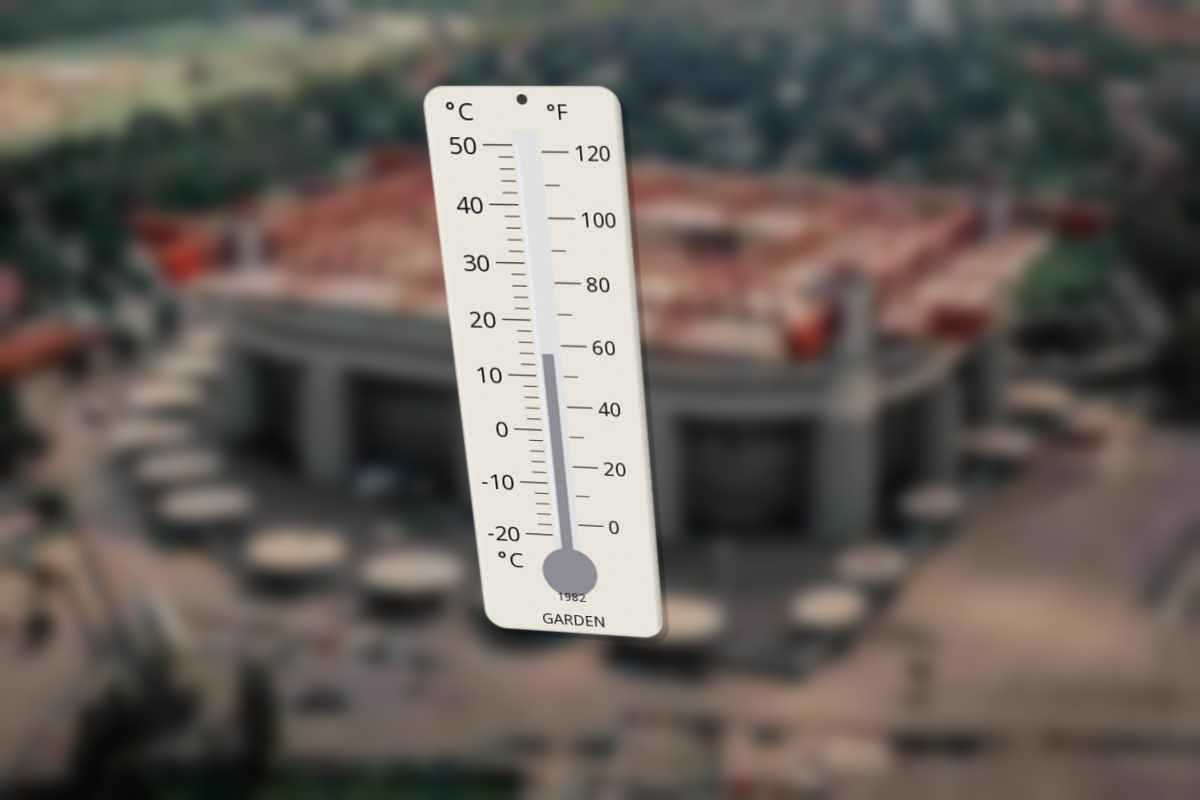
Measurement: 14 °C
